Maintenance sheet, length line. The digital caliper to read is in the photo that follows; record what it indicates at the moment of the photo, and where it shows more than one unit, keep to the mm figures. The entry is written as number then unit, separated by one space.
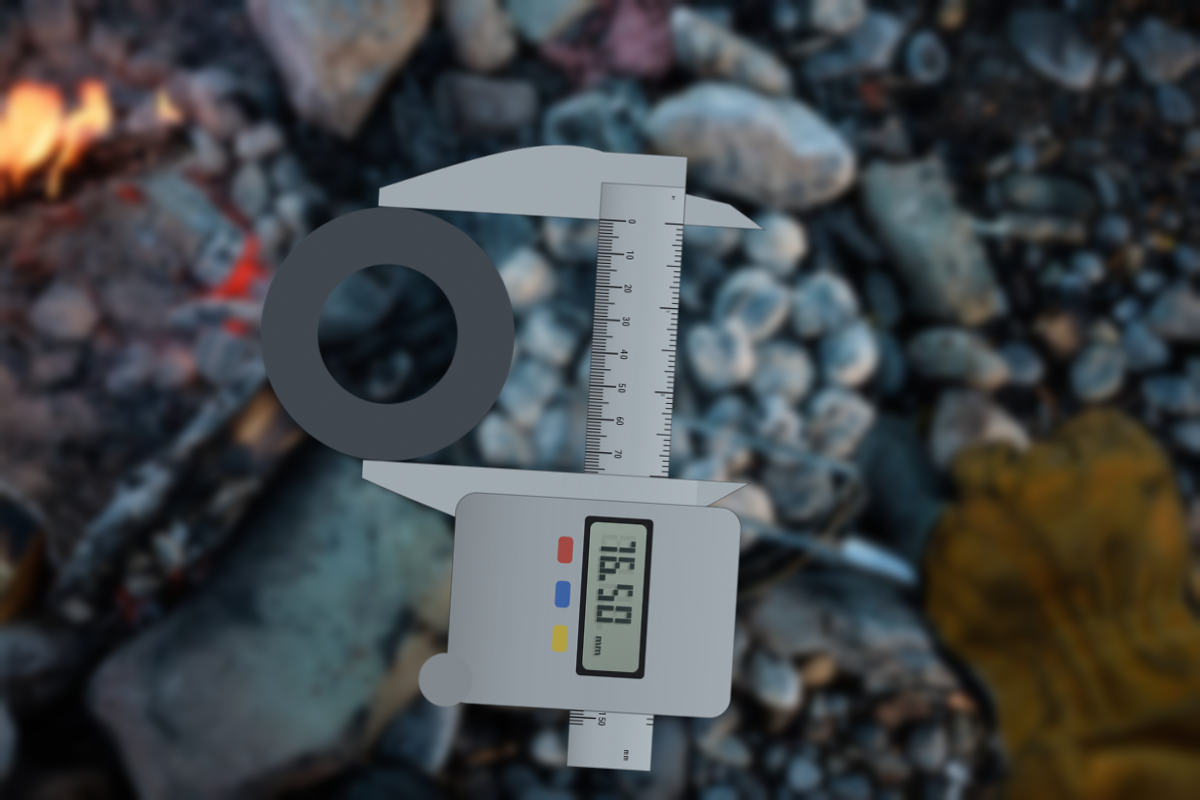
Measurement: 76.50 mm
